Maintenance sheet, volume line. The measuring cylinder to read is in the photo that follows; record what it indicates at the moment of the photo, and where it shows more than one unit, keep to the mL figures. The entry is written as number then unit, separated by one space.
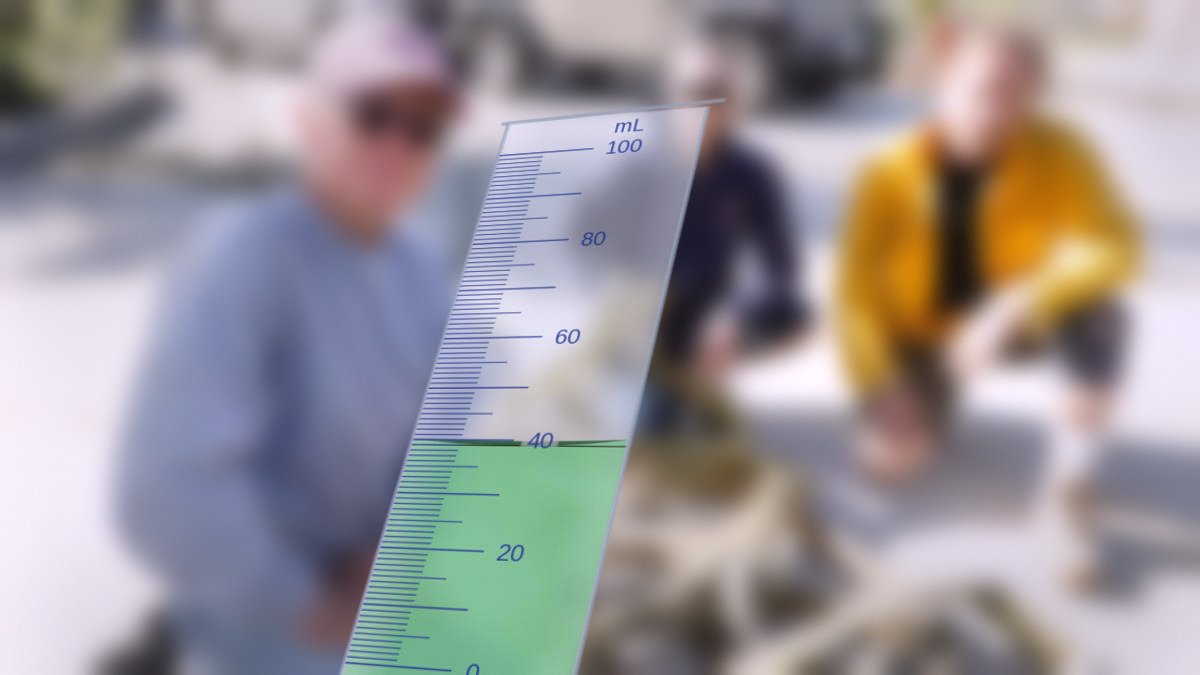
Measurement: 39 mL
